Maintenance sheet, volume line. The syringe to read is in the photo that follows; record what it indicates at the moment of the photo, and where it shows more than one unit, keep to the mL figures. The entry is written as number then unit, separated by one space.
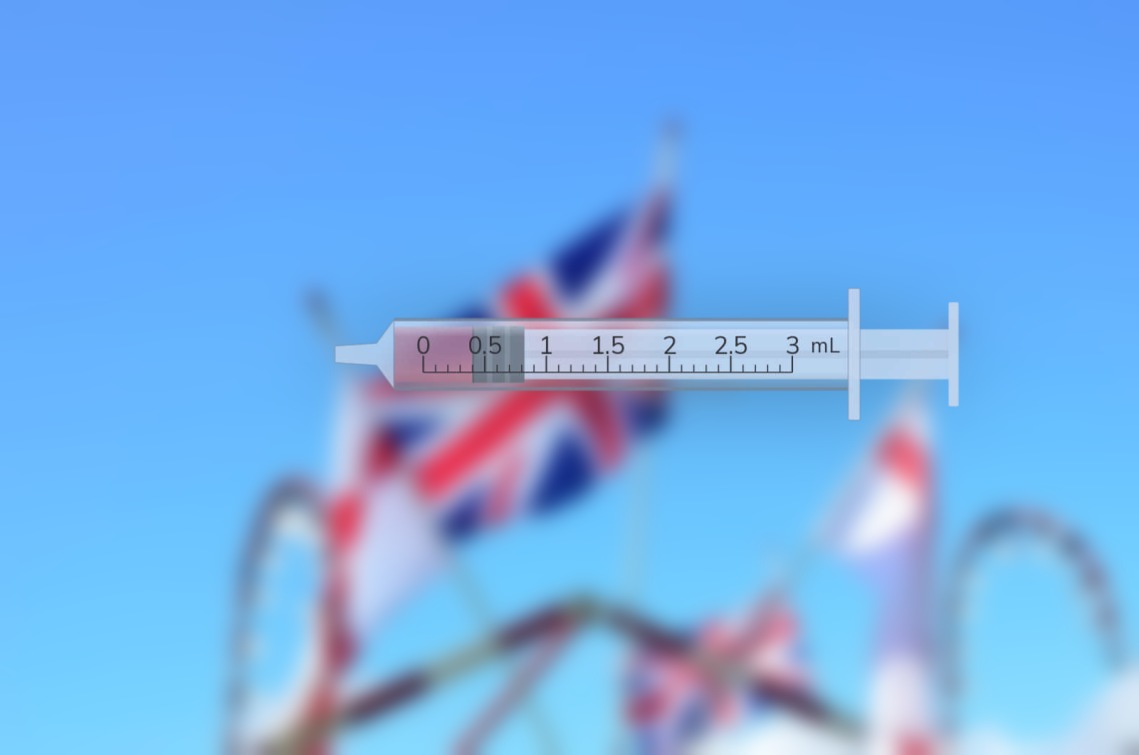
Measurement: 0.4 mL
